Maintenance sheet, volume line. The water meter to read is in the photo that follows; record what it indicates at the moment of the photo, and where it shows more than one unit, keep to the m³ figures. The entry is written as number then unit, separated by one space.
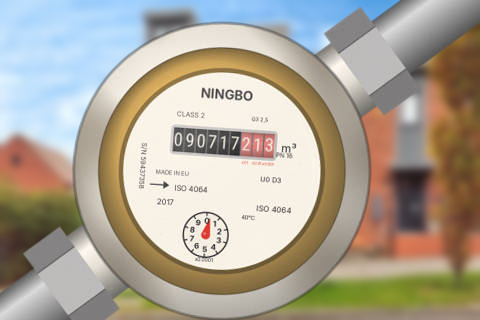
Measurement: 90717.2130 m³
